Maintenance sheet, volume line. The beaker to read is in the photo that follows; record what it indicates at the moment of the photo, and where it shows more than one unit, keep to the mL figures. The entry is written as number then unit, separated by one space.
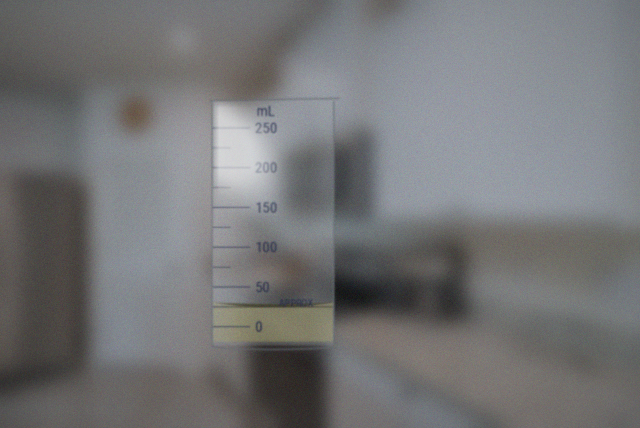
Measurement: 25 mL
